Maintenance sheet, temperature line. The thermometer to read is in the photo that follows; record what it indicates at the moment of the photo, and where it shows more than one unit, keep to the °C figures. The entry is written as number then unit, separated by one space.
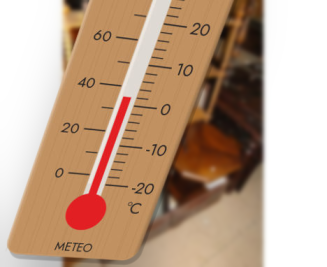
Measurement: 2 °C
